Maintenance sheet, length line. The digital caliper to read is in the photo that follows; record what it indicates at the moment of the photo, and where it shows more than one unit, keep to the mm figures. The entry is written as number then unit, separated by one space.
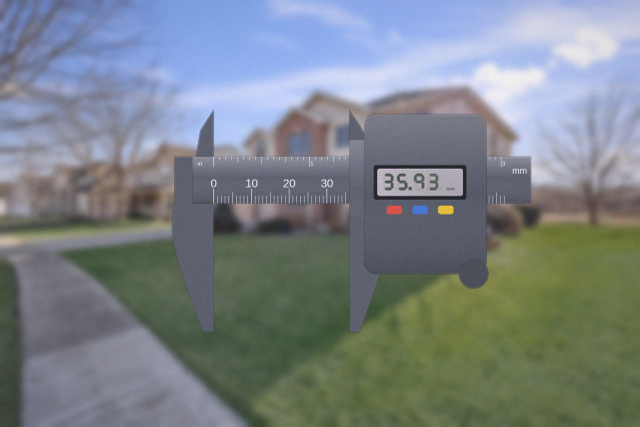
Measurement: 35.93 mm
